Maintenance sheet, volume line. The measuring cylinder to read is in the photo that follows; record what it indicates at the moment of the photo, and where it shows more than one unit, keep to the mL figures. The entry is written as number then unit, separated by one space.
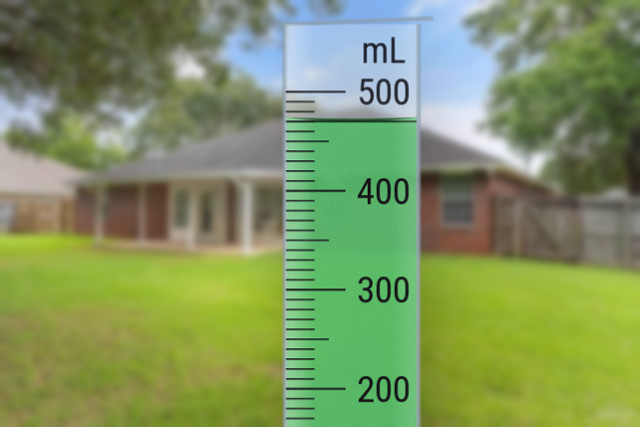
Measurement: 470 mL
